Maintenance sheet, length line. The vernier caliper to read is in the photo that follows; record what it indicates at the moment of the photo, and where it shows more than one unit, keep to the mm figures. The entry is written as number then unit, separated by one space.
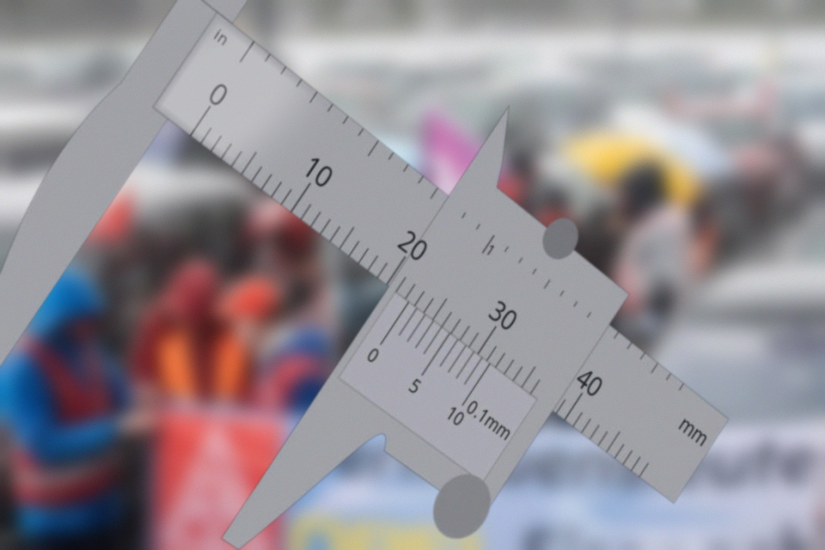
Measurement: 22.4 mm
